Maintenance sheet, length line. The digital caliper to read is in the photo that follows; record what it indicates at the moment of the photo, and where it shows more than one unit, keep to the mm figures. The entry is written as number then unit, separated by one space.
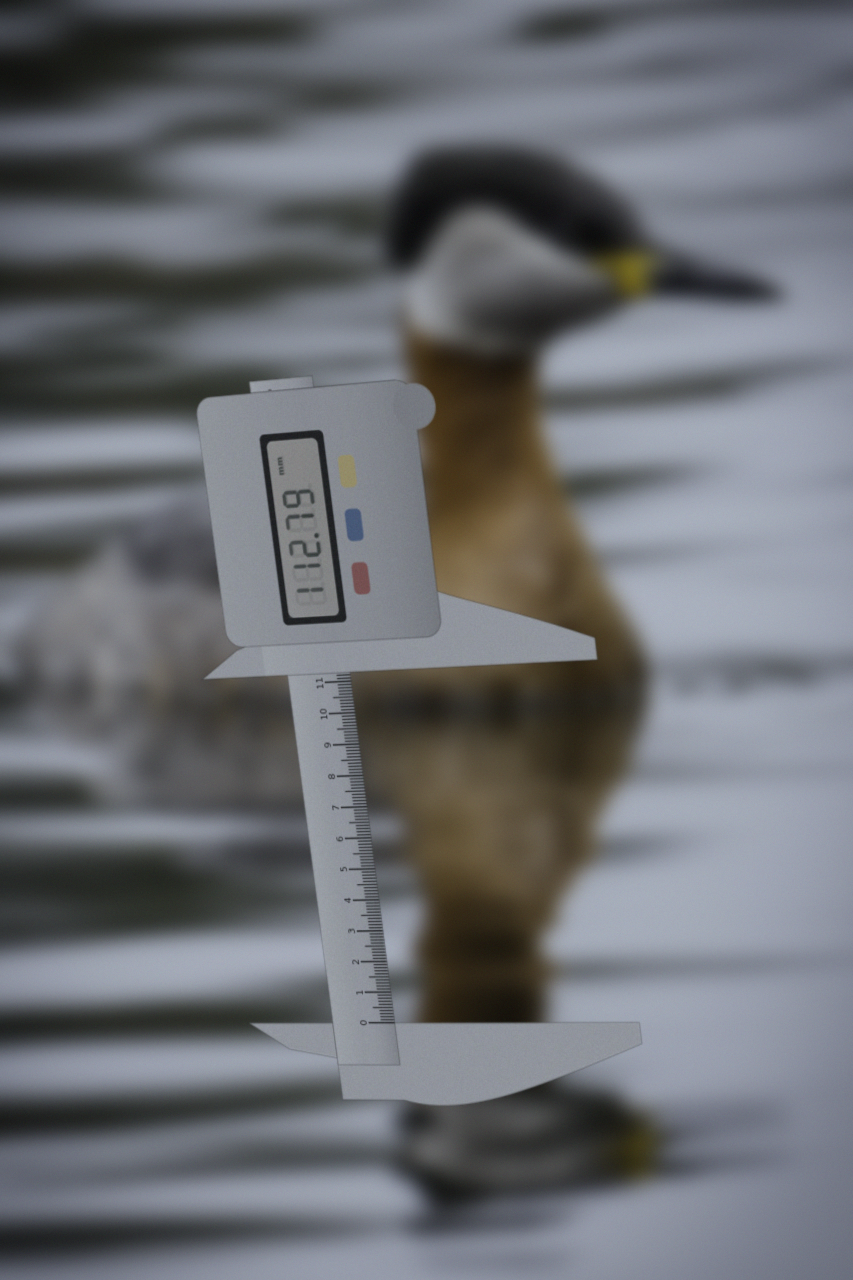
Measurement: 112.79 mm
